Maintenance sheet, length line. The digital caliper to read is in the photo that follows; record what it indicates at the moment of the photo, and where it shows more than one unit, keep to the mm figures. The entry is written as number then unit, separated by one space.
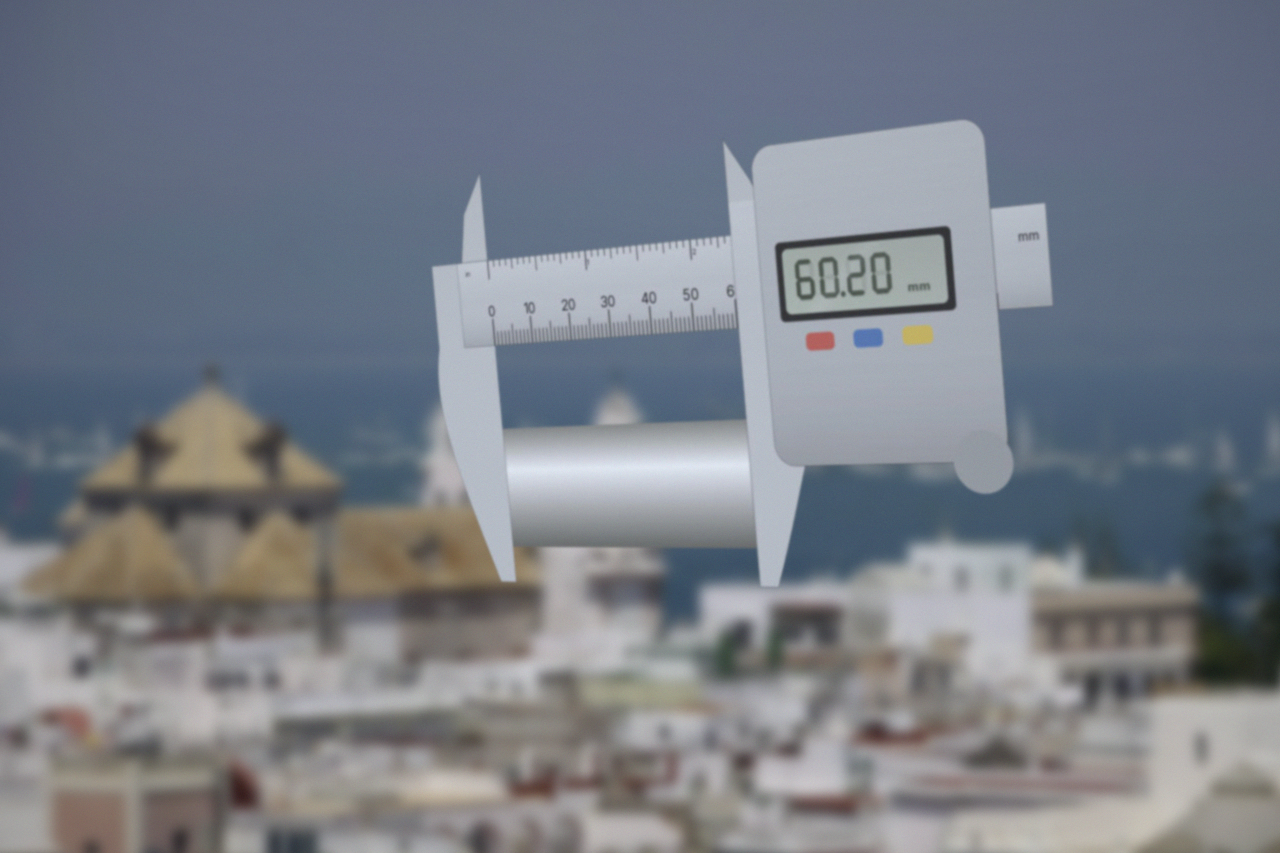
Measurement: 60.20 mm
